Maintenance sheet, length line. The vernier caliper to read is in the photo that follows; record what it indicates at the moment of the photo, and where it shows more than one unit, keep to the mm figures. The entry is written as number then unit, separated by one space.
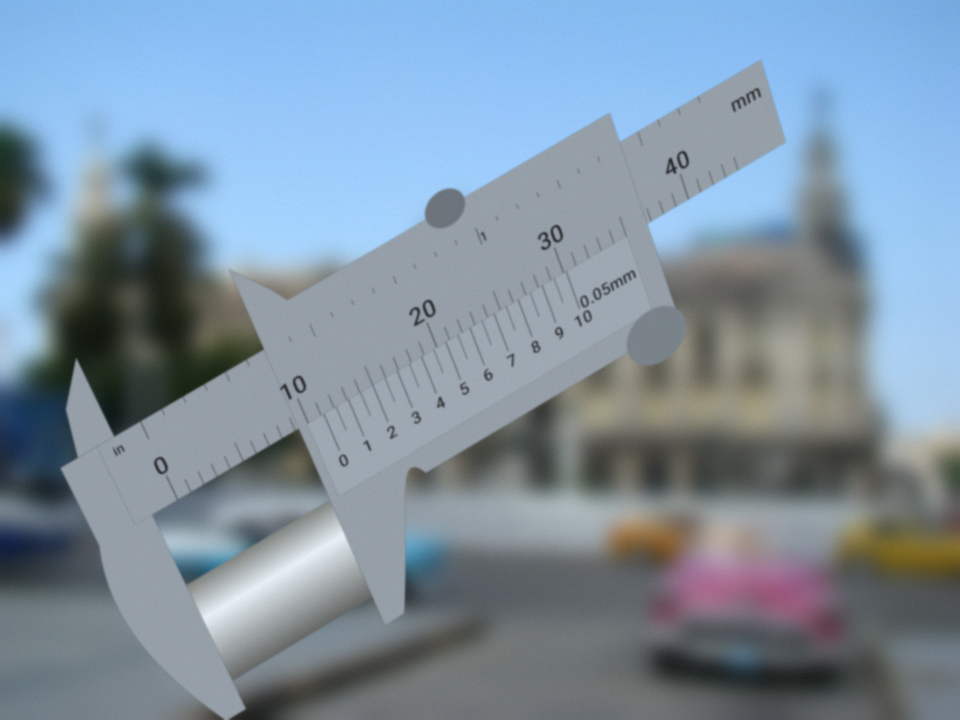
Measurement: 11.2 mm
